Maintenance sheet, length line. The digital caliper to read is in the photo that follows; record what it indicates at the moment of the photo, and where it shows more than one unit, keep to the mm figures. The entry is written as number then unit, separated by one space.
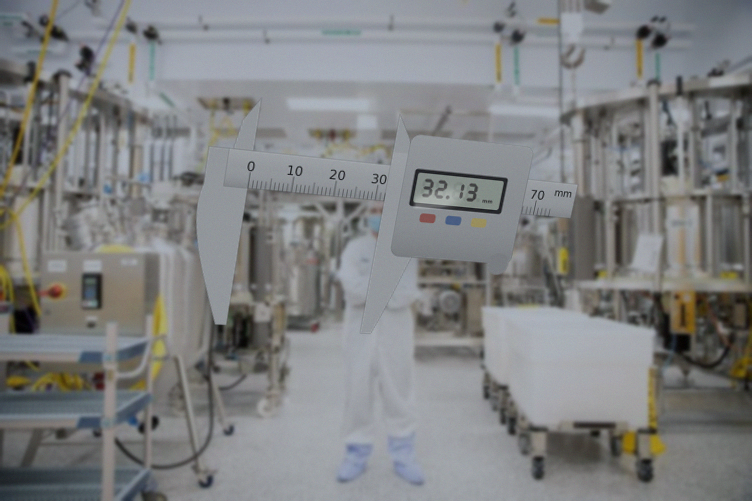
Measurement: 32.13 mm
